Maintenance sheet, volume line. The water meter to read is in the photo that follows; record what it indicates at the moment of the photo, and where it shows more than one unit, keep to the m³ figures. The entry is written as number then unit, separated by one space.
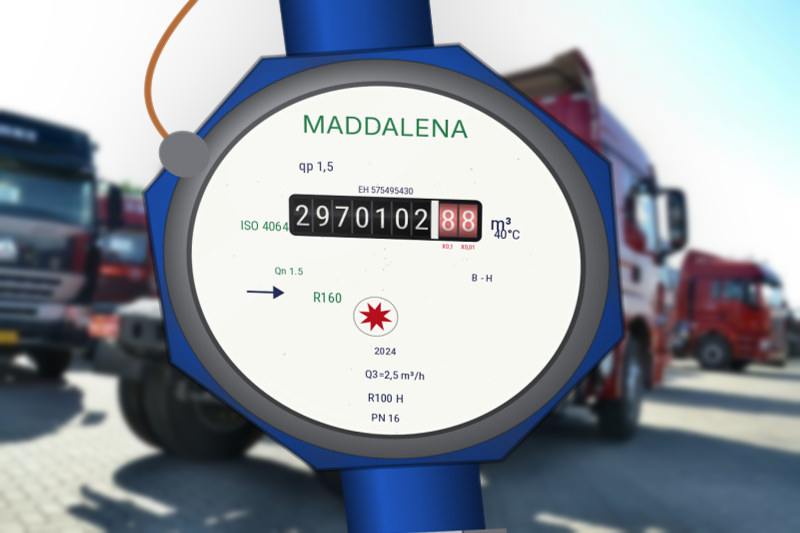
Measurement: 2970102.88 m³
